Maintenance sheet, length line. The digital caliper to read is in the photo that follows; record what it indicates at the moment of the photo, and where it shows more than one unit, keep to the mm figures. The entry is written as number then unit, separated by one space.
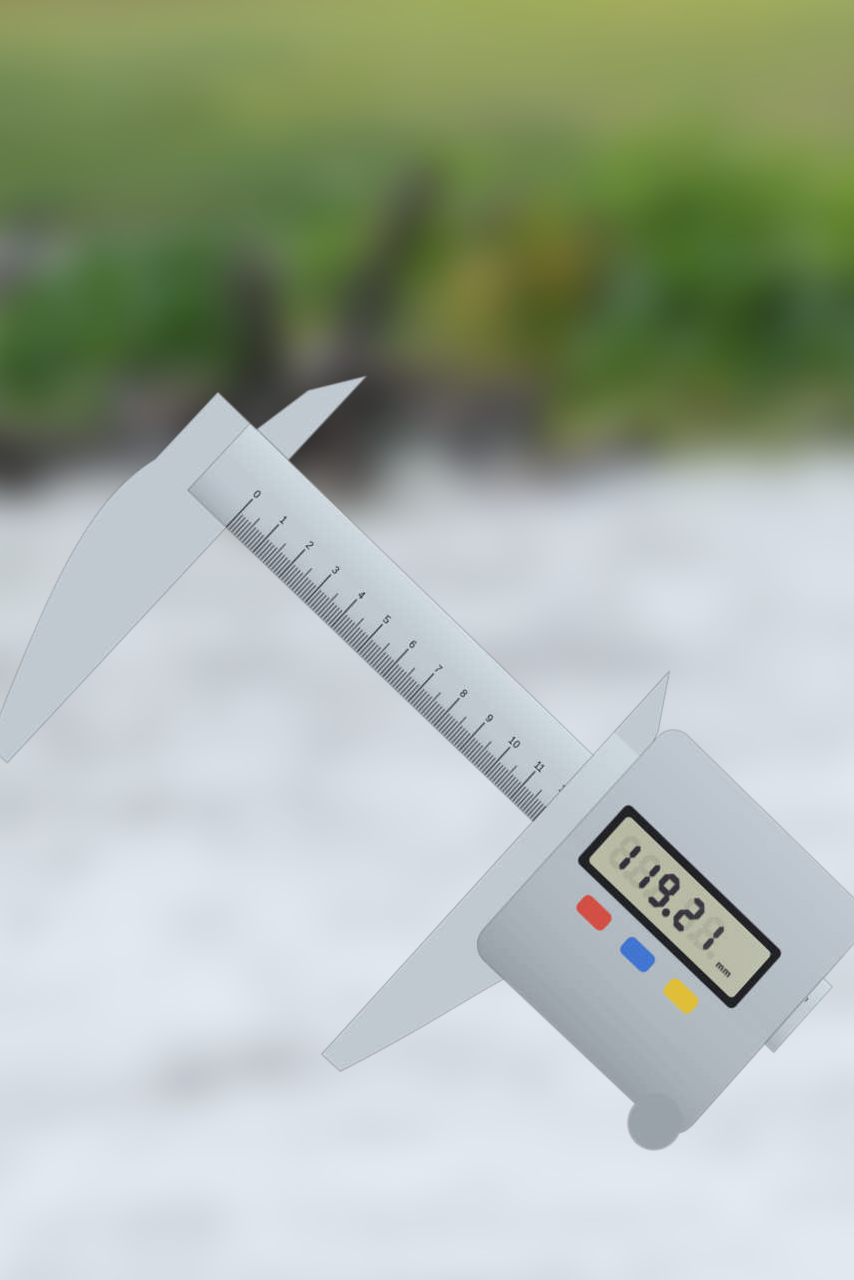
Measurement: 119.21 mm
